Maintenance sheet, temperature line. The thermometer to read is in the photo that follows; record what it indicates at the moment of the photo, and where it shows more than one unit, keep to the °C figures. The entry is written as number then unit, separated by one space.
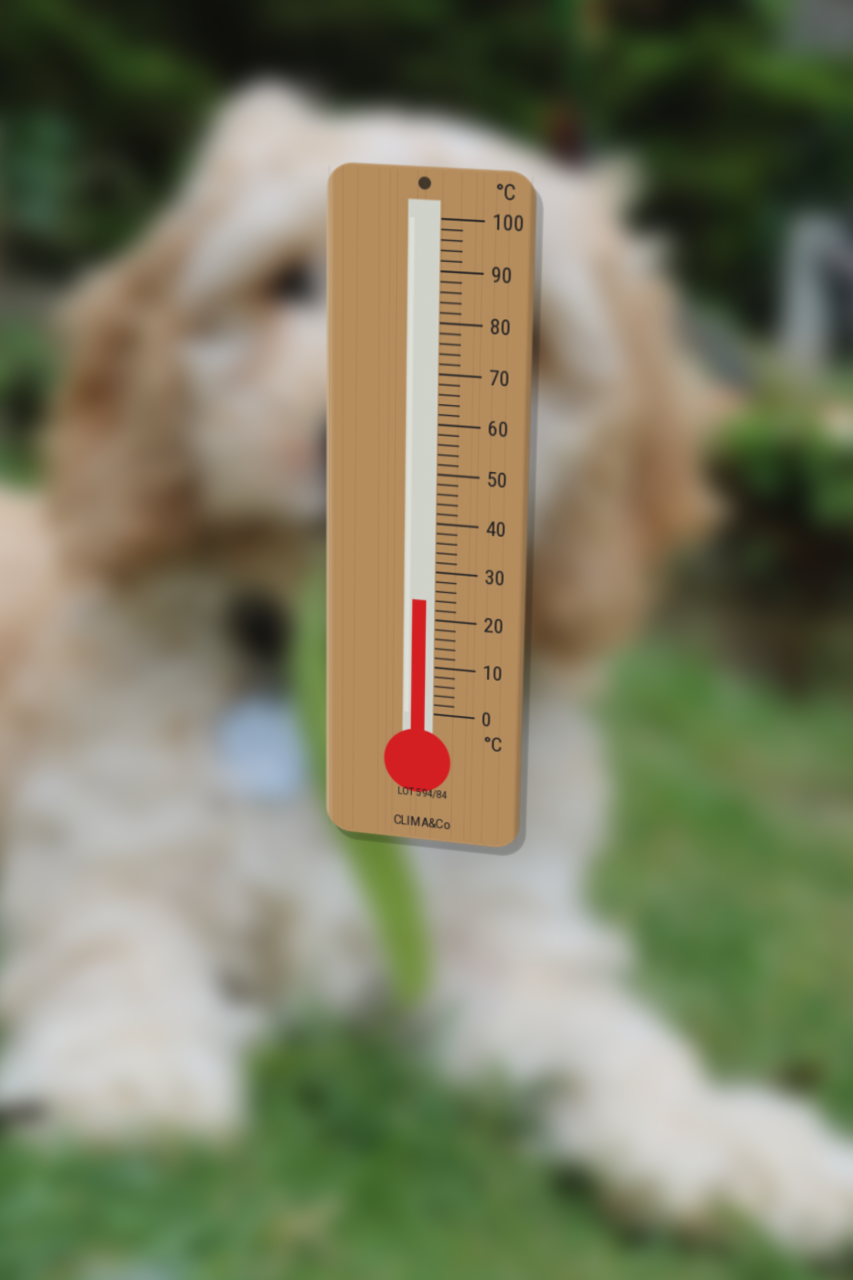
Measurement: 24 °C
